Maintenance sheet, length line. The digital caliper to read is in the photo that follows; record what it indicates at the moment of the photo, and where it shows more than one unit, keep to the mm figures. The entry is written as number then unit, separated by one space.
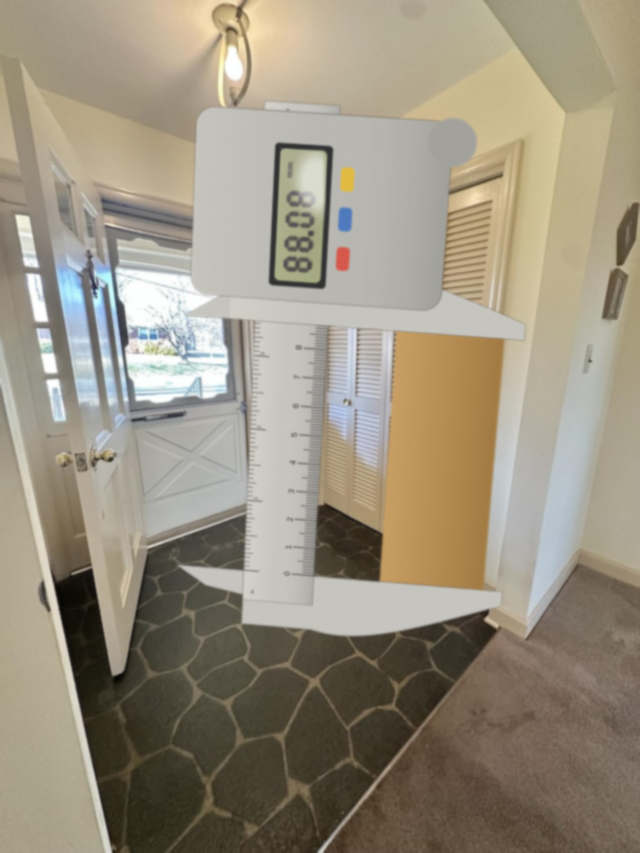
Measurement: 88.08 mm
